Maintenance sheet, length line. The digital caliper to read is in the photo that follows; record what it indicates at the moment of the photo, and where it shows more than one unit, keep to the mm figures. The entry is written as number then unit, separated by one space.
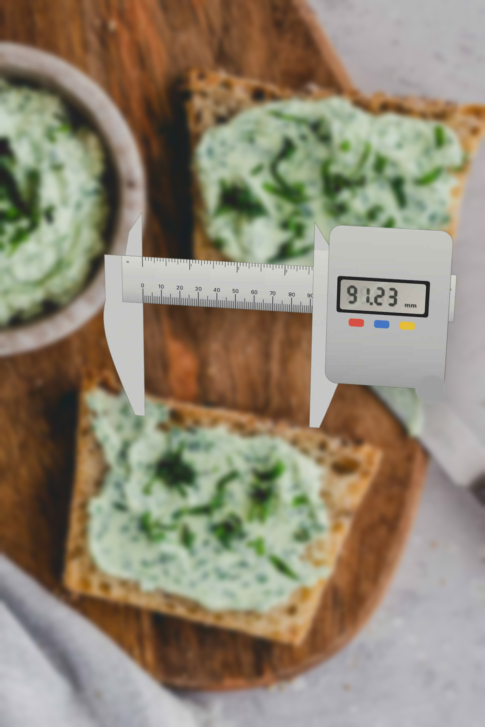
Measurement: 91.23 mm
